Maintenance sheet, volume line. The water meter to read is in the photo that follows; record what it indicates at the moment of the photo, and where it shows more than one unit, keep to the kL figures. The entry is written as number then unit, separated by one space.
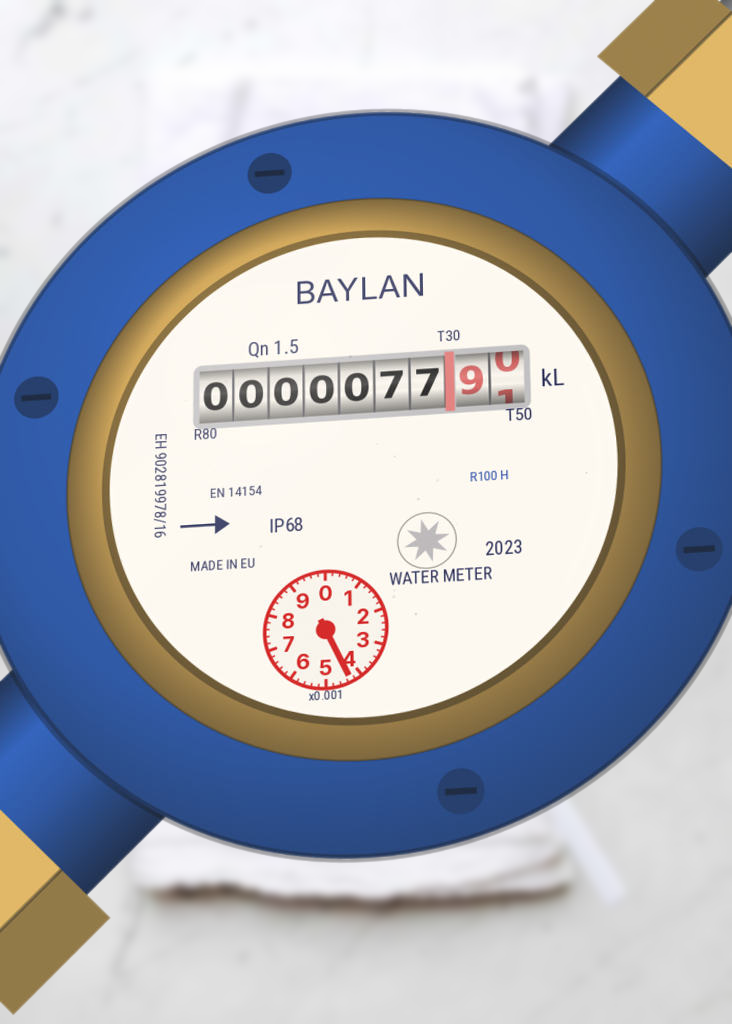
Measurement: 77.904 kL
